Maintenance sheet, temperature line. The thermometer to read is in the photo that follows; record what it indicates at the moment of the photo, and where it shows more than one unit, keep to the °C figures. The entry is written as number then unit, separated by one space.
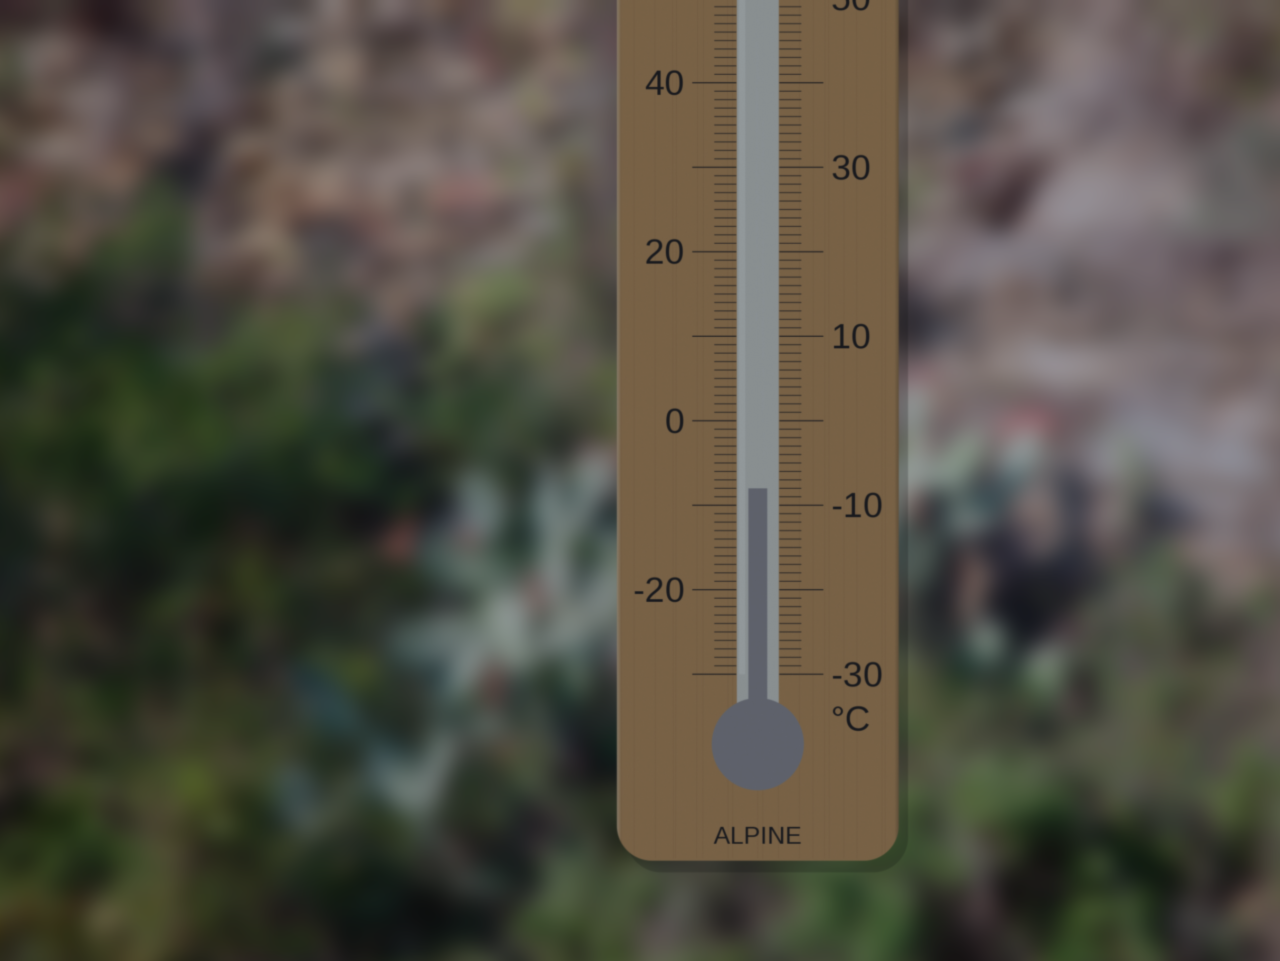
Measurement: -8 °C
